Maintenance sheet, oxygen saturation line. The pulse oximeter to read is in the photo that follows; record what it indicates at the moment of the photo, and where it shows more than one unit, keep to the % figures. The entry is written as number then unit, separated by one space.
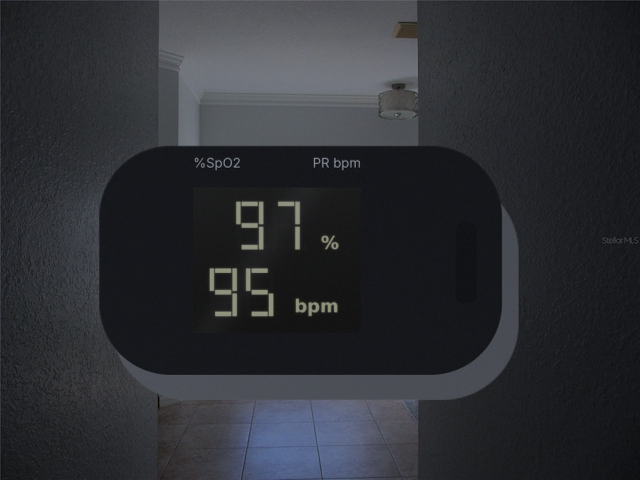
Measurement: 97 %
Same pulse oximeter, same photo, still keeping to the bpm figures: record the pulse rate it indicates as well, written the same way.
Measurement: 95 bpm
